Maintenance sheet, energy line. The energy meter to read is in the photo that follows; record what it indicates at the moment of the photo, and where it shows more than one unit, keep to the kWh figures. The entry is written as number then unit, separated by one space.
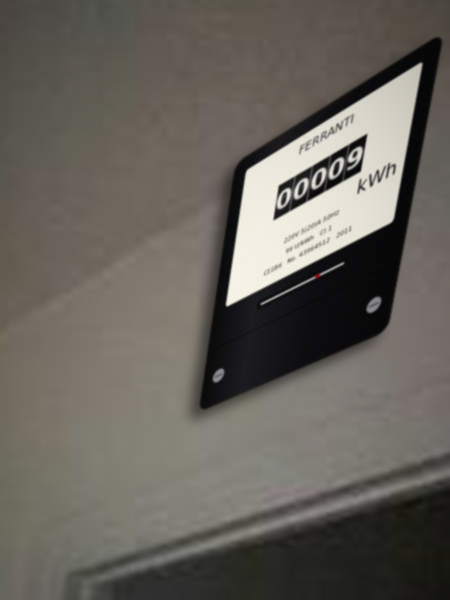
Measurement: 9 kWh
